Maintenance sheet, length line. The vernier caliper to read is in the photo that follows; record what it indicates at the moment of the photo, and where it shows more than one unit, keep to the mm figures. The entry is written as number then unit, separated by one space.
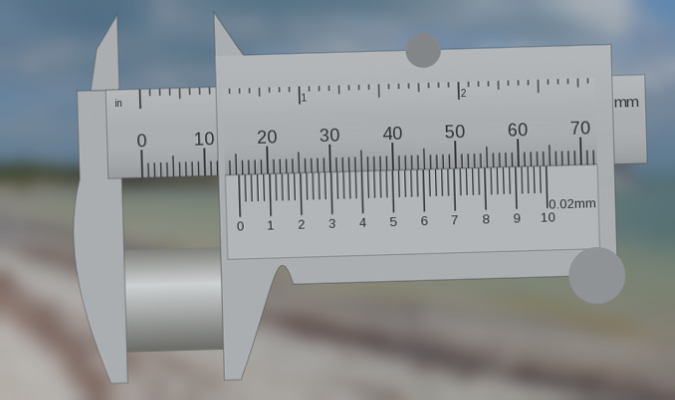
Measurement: 15.4 mm
